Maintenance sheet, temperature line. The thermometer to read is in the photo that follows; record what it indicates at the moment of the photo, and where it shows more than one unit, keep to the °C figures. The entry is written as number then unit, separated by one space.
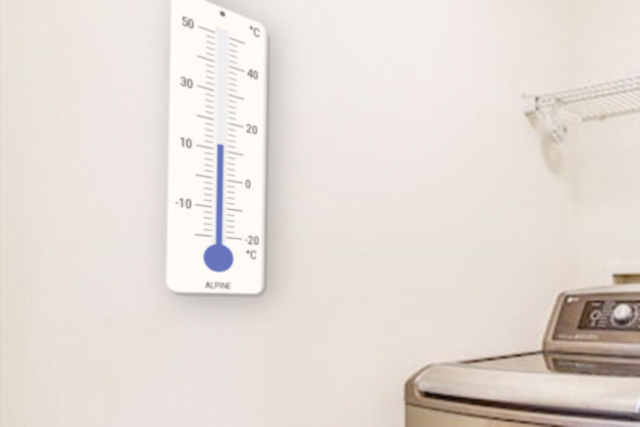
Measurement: 12 °C
